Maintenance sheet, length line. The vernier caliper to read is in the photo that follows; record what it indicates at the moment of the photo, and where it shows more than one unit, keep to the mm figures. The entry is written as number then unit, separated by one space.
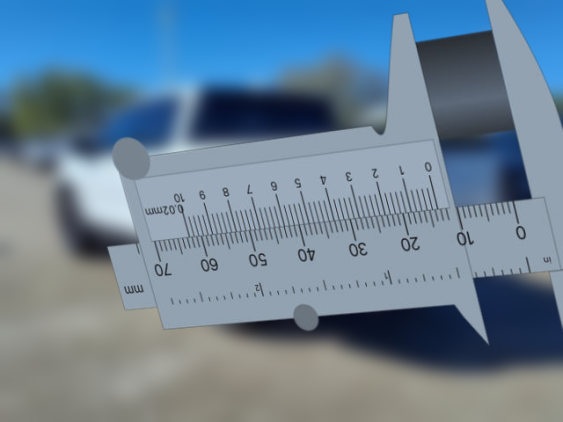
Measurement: 13.5 mm
